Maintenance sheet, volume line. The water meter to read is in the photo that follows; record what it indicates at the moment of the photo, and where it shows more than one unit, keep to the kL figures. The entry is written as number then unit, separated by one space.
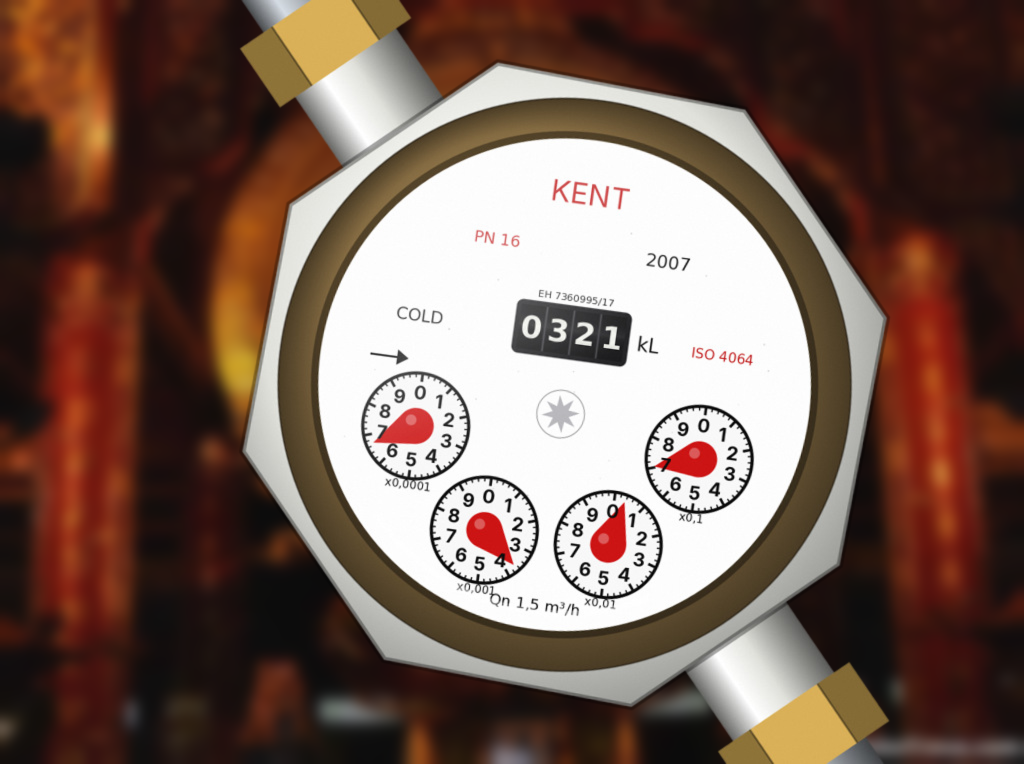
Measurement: 321.7036 kL
